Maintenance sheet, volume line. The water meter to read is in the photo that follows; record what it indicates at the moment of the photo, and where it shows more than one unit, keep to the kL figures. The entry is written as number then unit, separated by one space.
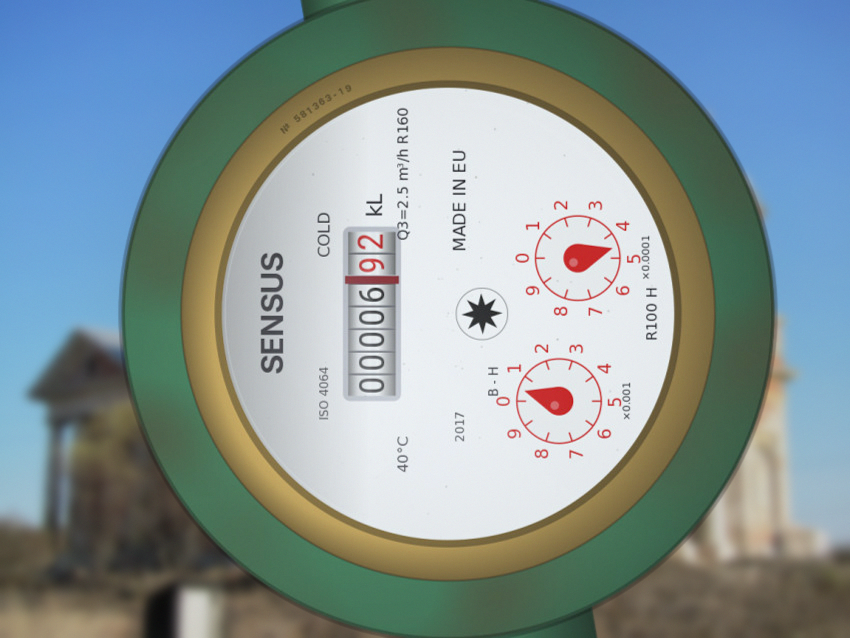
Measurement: 6.9204 kL
